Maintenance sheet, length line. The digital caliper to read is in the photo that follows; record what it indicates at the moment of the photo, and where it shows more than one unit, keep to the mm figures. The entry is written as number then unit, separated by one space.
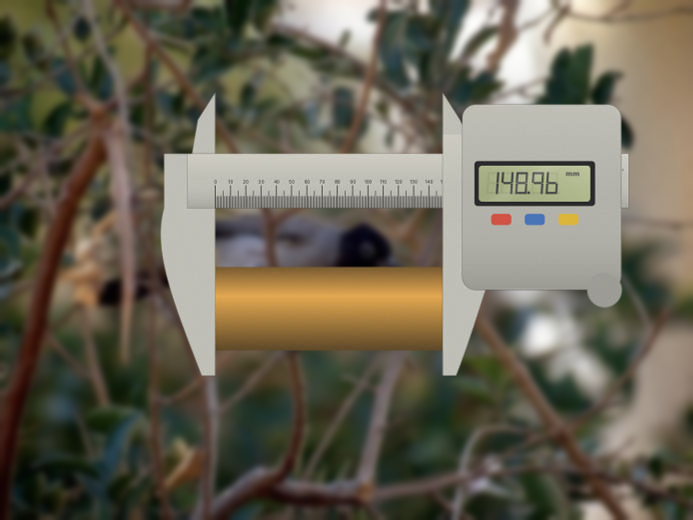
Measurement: 148.96 mm
